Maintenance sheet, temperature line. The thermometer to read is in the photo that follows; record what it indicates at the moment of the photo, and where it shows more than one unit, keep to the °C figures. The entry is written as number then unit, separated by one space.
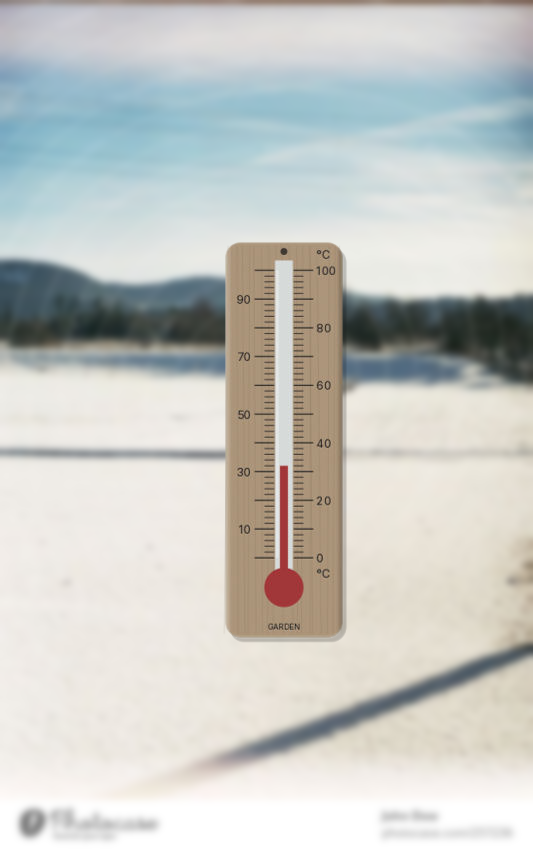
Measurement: 32 °C
